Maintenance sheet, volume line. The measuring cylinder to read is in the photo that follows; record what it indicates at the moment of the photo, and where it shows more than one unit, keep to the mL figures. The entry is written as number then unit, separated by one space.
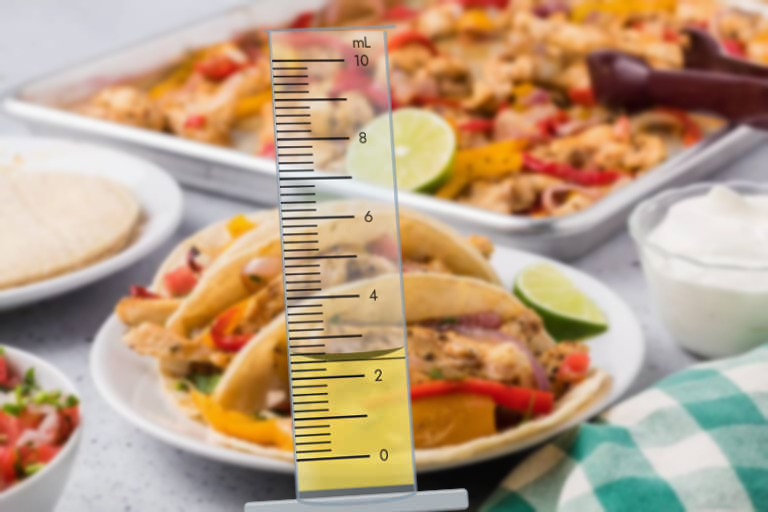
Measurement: 2.4 mL
